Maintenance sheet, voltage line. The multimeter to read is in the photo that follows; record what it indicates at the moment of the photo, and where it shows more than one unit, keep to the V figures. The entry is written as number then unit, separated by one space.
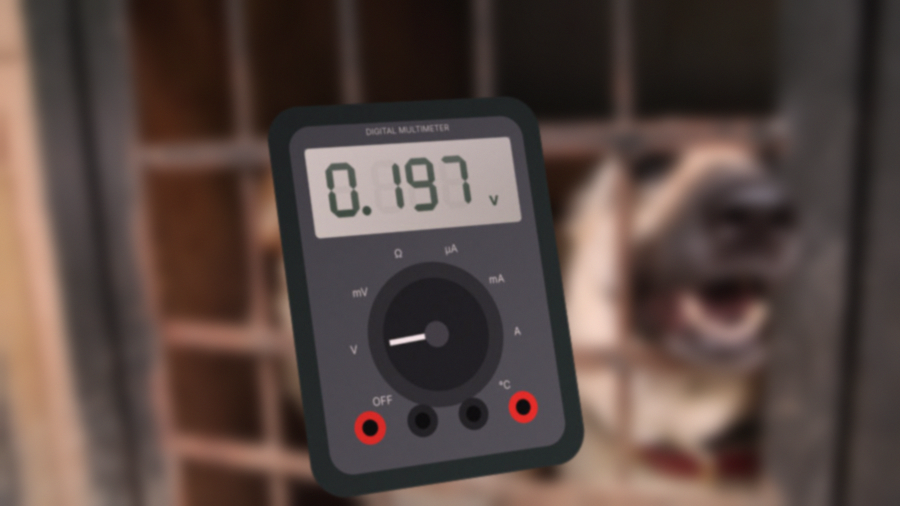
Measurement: 0.197 V
